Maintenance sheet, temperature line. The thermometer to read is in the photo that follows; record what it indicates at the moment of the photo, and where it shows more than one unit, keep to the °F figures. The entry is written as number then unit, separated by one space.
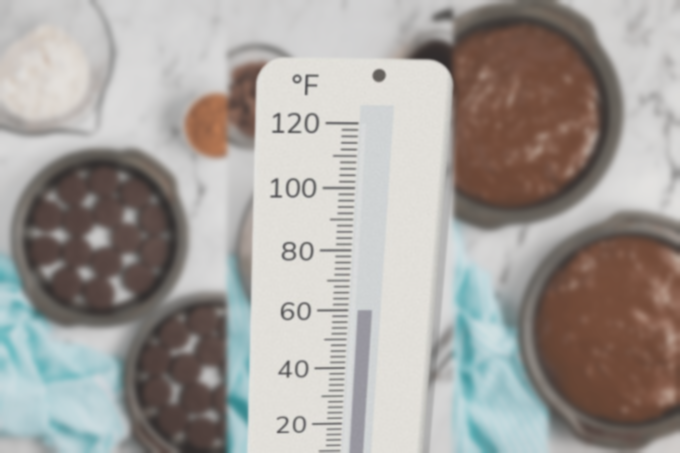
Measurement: 60 °F
